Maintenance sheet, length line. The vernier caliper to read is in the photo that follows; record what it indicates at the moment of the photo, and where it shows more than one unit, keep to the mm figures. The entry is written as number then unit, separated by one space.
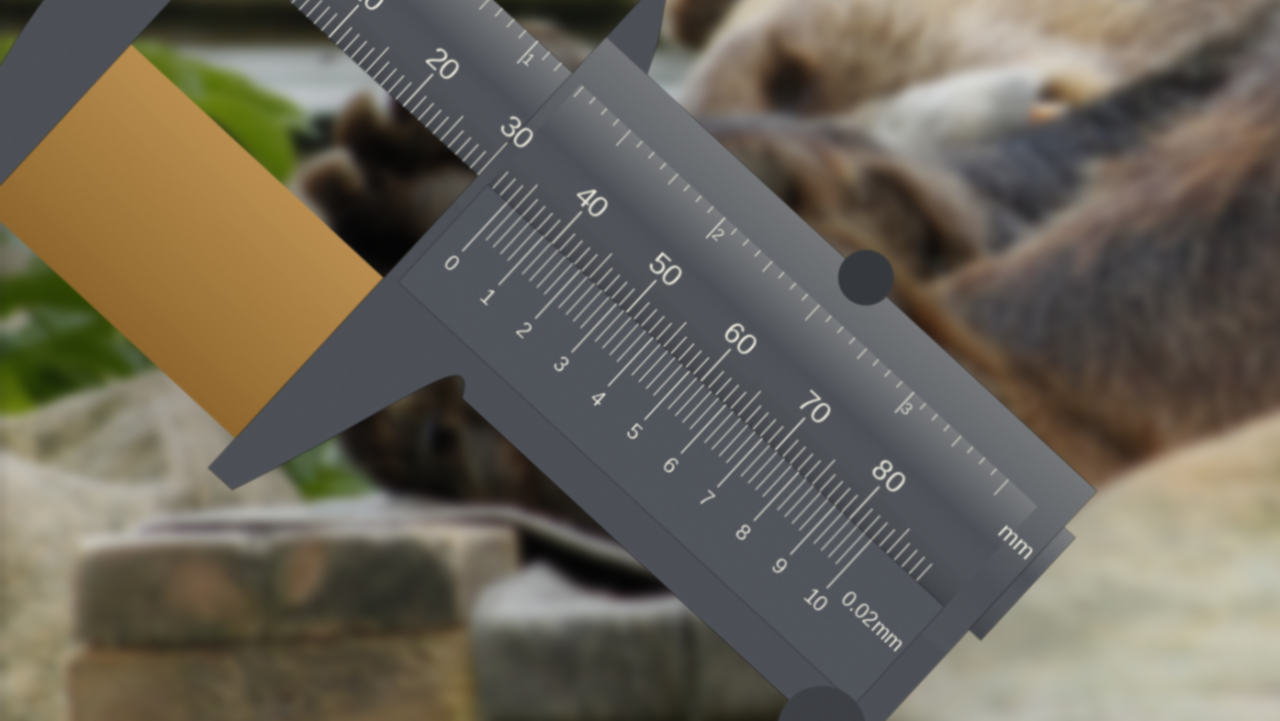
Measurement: 34.0 mm
